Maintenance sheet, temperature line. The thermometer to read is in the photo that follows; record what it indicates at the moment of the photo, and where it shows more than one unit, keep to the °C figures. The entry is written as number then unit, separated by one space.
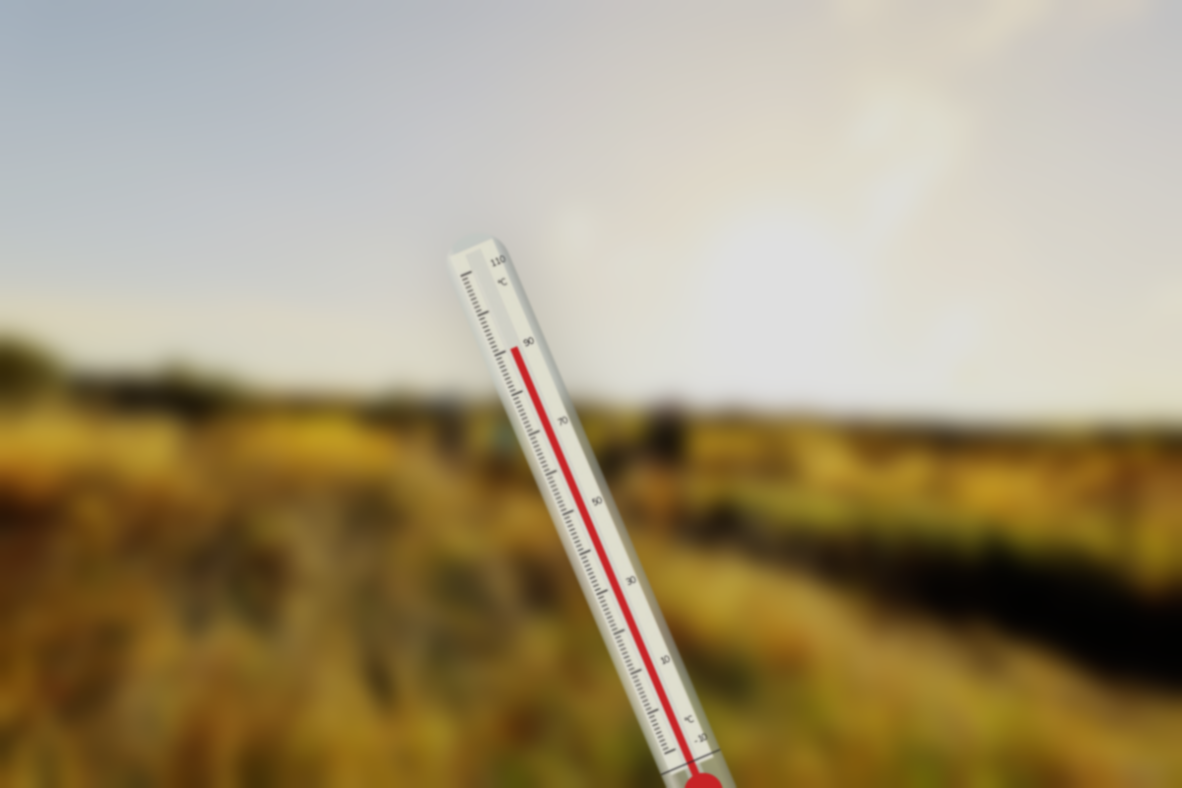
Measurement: 90 °C
